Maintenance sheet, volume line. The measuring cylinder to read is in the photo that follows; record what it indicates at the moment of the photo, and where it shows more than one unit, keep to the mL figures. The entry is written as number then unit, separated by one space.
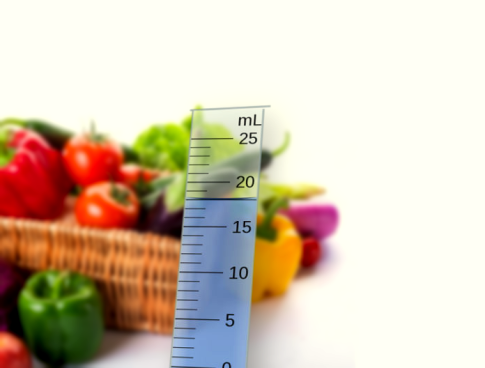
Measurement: 18 mL
